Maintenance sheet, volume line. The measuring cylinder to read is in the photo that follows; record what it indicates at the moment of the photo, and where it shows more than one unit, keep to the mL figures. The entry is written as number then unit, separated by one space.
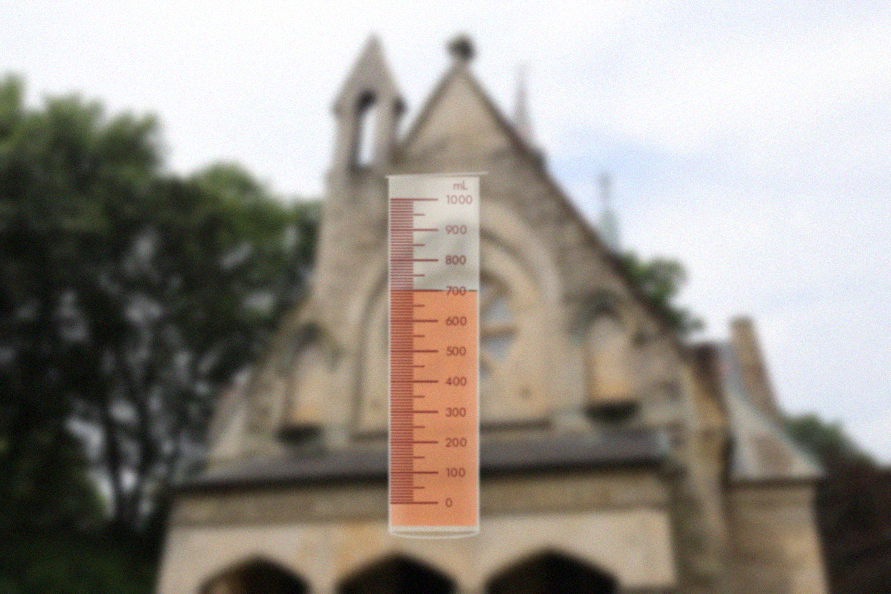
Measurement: 700 mL
